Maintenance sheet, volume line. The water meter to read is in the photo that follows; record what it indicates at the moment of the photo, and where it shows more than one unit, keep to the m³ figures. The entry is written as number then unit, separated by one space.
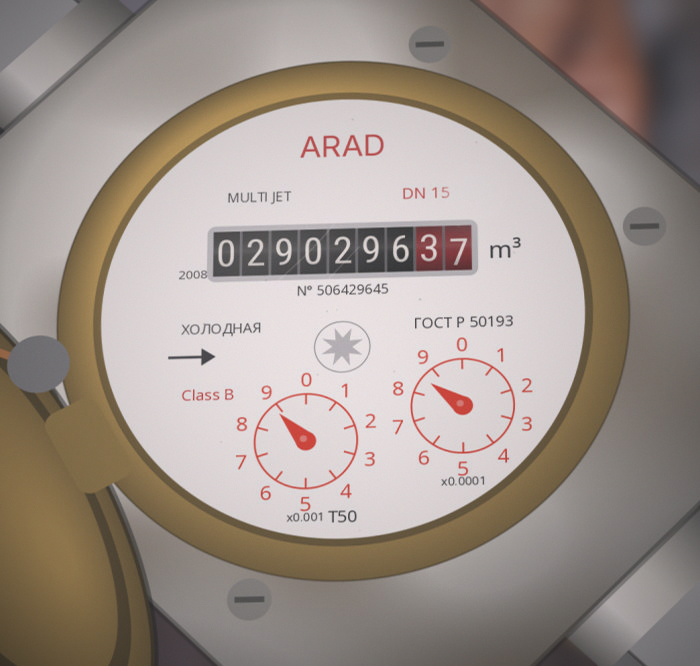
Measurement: 290296.3688 m³
